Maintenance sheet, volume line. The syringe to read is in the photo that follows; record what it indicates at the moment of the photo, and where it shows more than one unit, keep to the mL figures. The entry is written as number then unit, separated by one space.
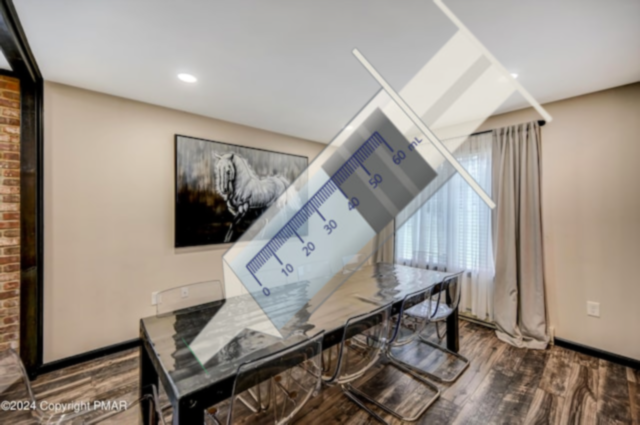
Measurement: 40 mL
